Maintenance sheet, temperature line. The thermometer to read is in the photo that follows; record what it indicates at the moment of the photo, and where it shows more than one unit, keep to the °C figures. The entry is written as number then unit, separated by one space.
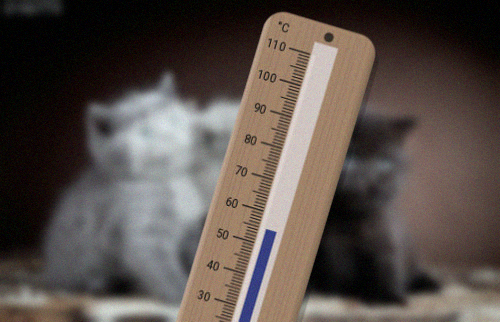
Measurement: 55 °C
